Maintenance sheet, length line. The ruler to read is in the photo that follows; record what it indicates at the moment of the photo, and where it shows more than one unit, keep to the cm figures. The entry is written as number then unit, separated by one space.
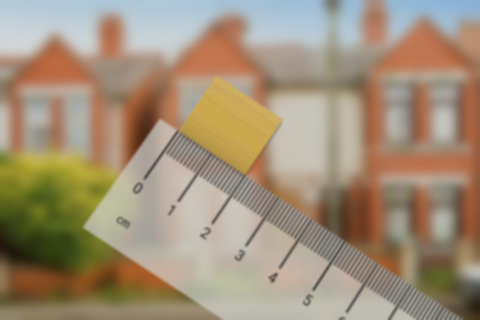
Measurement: 2 cm
